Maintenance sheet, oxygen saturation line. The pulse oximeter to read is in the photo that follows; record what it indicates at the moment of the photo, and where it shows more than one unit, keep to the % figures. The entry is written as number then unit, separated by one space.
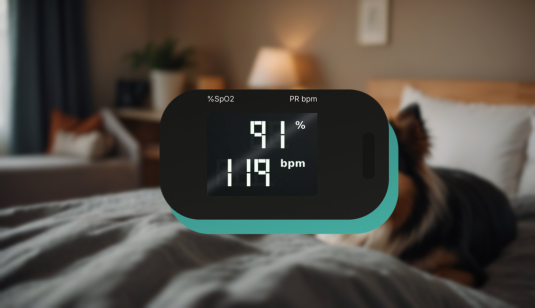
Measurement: 91 %
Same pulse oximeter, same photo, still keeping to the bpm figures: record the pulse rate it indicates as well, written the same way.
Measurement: 119 bpm
